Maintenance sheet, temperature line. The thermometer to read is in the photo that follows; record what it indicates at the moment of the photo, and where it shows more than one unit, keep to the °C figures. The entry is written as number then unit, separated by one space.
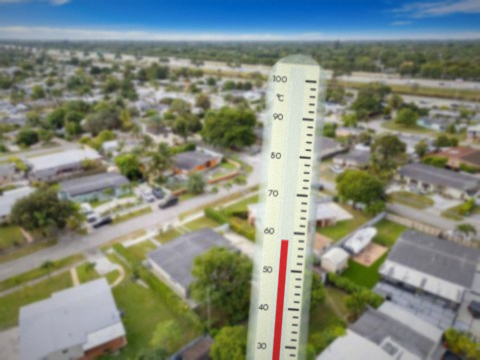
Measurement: 58 °C
